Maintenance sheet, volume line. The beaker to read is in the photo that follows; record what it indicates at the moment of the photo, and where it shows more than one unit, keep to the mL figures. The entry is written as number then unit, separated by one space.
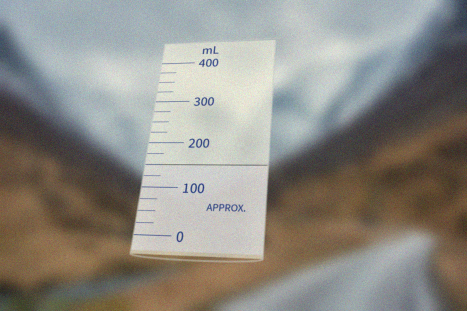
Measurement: 150 mL
